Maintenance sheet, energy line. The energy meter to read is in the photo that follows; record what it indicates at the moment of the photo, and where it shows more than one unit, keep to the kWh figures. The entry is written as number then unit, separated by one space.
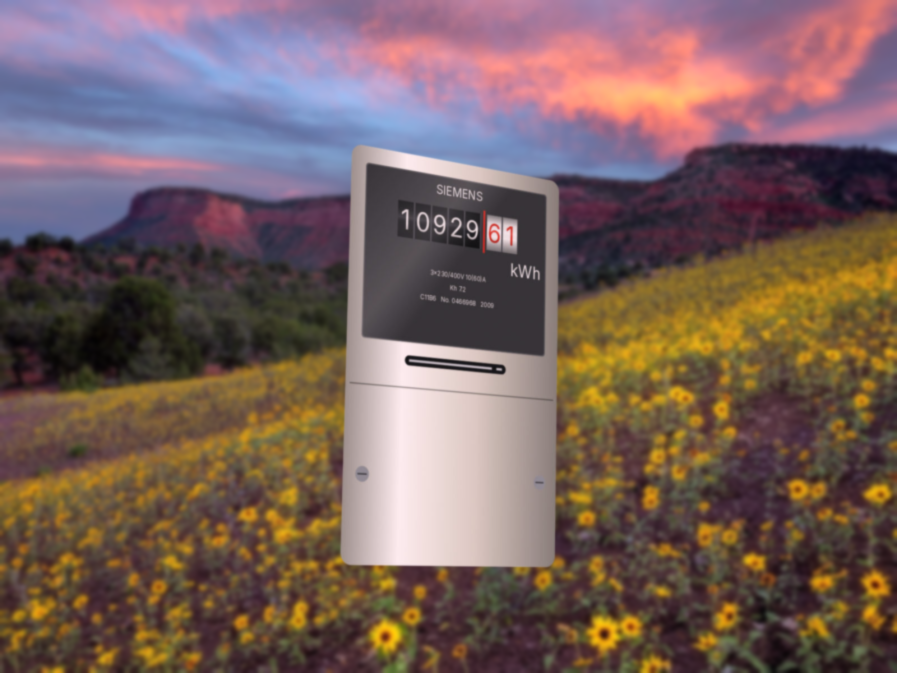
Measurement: 10929.61 kWh
